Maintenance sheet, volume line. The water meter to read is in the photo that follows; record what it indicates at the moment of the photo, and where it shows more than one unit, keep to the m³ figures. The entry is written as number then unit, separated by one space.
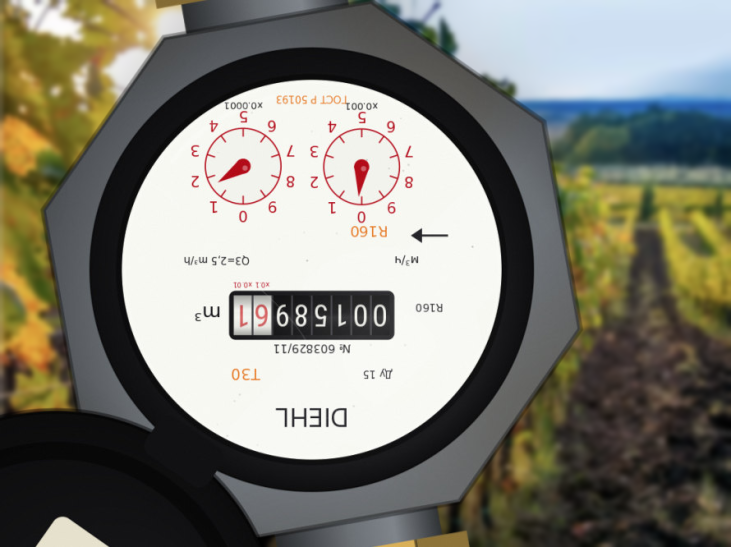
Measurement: 1589.6101 m³
